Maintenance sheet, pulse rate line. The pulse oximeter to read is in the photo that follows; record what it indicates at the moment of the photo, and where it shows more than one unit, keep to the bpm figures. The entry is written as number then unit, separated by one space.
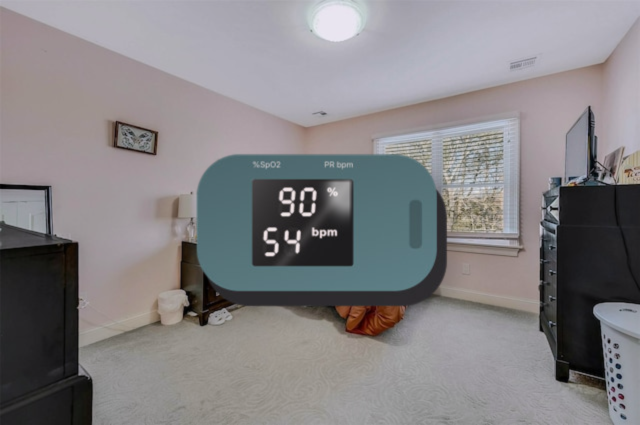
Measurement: 54 bpm
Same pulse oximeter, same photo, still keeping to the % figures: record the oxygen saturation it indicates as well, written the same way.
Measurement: 90 %
